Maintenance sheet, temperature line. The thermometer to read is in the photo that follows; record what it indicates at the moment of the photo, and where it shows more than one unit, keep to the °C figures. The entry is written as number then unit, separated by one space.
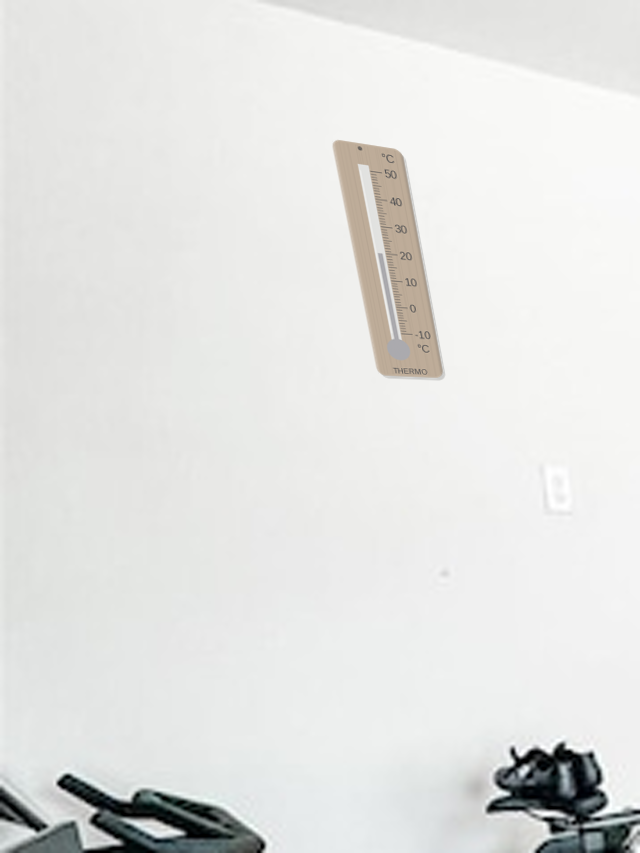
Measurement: 20 °C
